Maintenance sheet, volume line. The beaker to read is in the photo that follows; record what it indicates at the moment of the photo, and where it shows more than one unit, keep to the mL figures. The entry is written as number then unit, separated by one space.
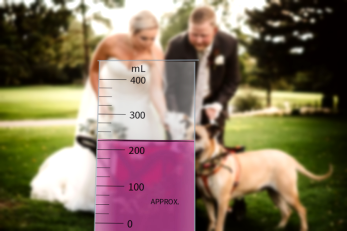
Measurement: 225 mL
